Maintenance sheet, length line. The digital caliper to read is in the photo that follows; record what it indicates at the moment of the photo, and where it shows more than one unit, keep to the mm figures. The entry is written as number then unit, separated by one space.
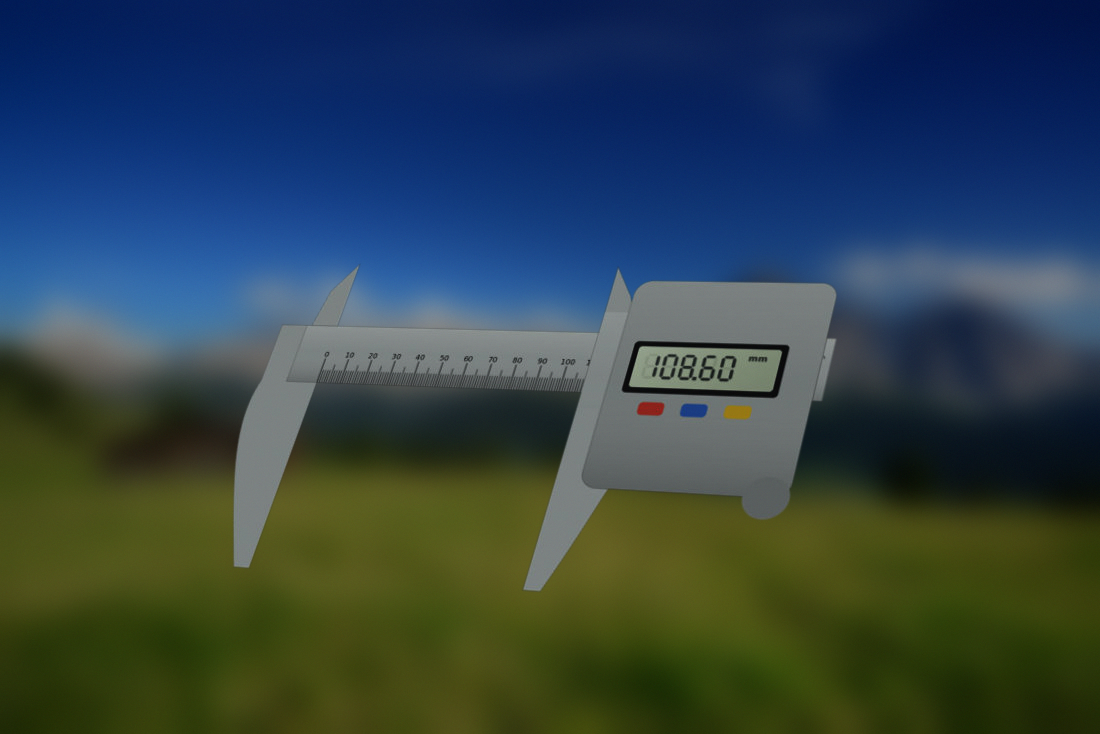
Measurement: 108.60 mm
